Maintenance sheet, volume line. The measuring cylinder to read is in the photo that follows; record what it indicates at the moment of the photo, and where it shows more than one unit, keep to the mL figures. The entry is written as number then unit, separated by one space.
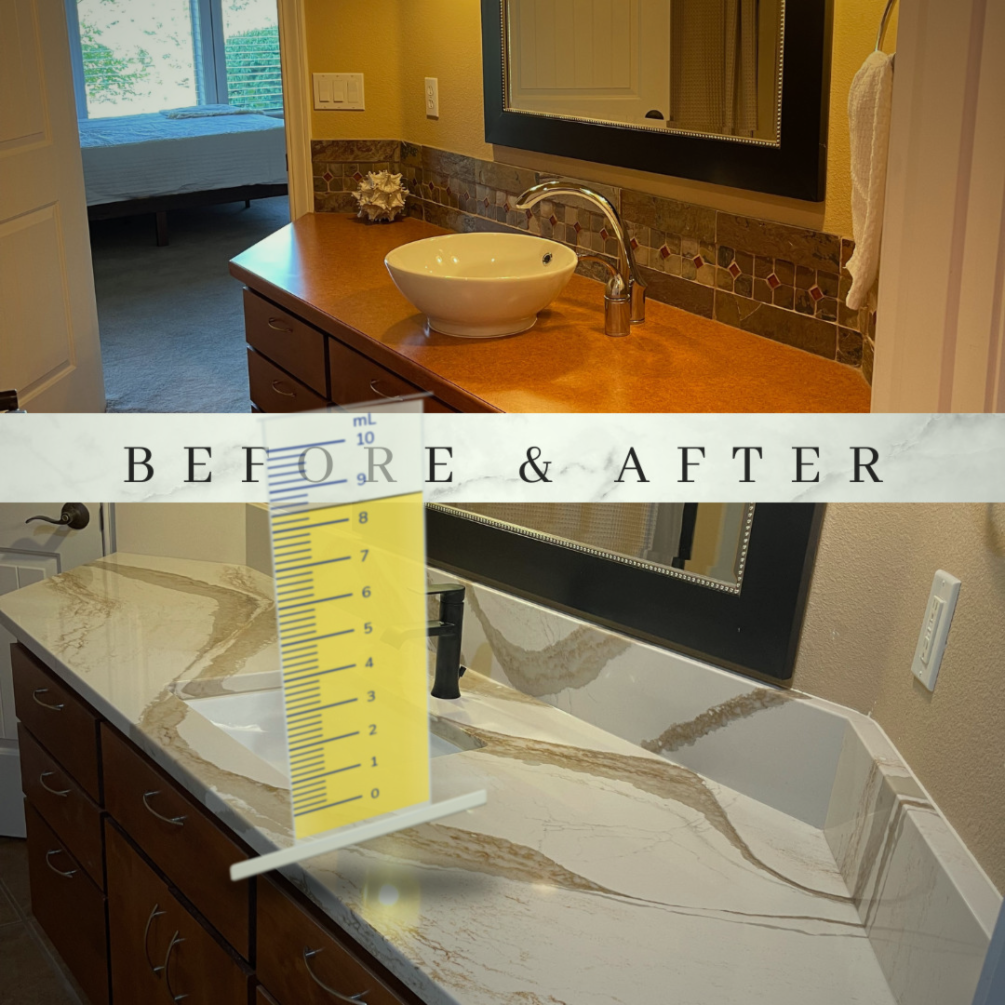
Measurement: 8.4 mL
